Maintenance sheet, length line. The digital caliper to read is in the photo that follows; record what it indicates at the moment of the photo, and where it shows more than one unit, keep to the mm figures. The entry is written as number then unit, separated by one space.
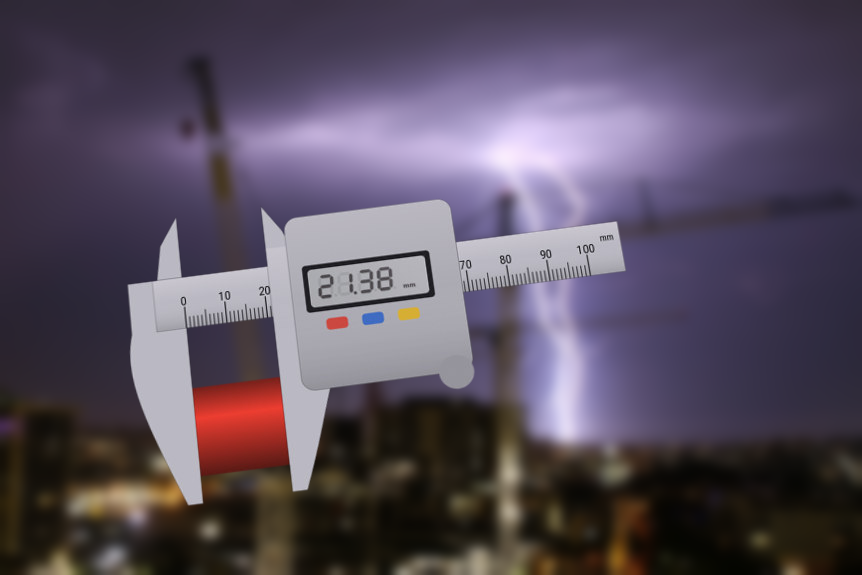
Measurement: 21.38 mm
